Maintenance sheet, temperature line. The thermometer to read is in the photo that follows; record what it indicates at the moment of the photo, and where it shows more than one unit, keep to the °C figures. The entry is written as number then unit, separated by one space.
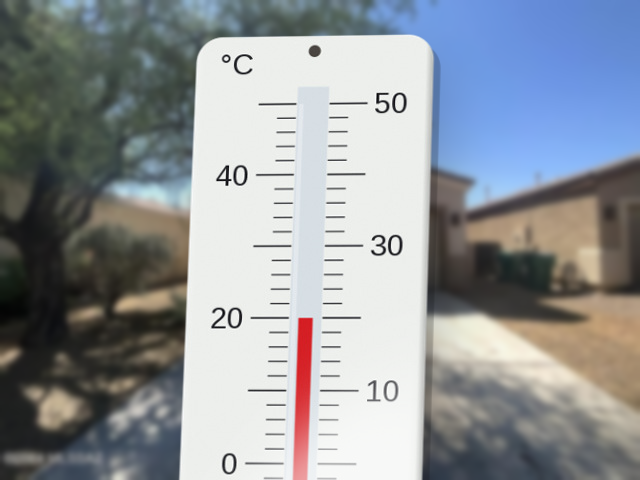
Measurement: 20 °C
